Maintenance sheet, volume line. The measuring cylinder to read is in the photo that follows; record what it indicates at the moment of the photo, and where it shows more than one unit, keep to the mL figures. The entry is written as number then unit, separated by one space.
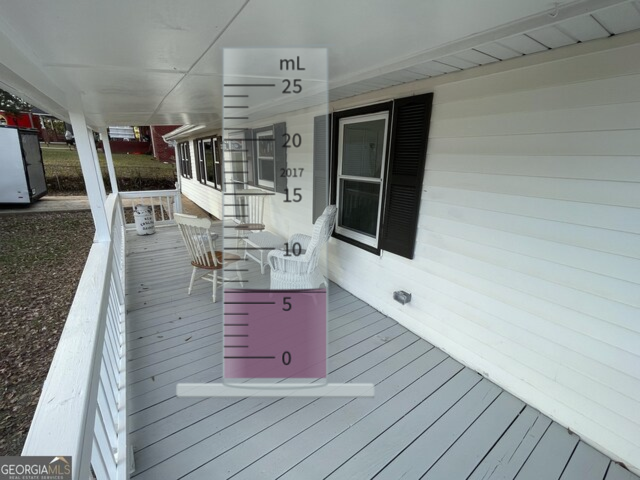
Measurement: 6 mL
